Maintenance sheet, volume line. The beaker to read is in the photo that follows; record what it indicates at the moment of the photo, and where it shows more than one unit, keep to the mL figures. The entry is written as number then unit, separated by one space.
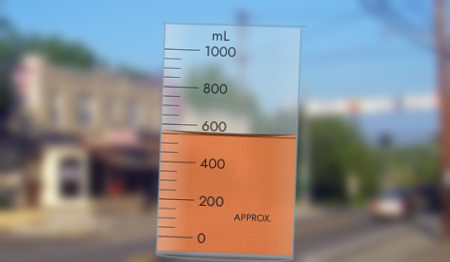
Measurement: 550 mL
